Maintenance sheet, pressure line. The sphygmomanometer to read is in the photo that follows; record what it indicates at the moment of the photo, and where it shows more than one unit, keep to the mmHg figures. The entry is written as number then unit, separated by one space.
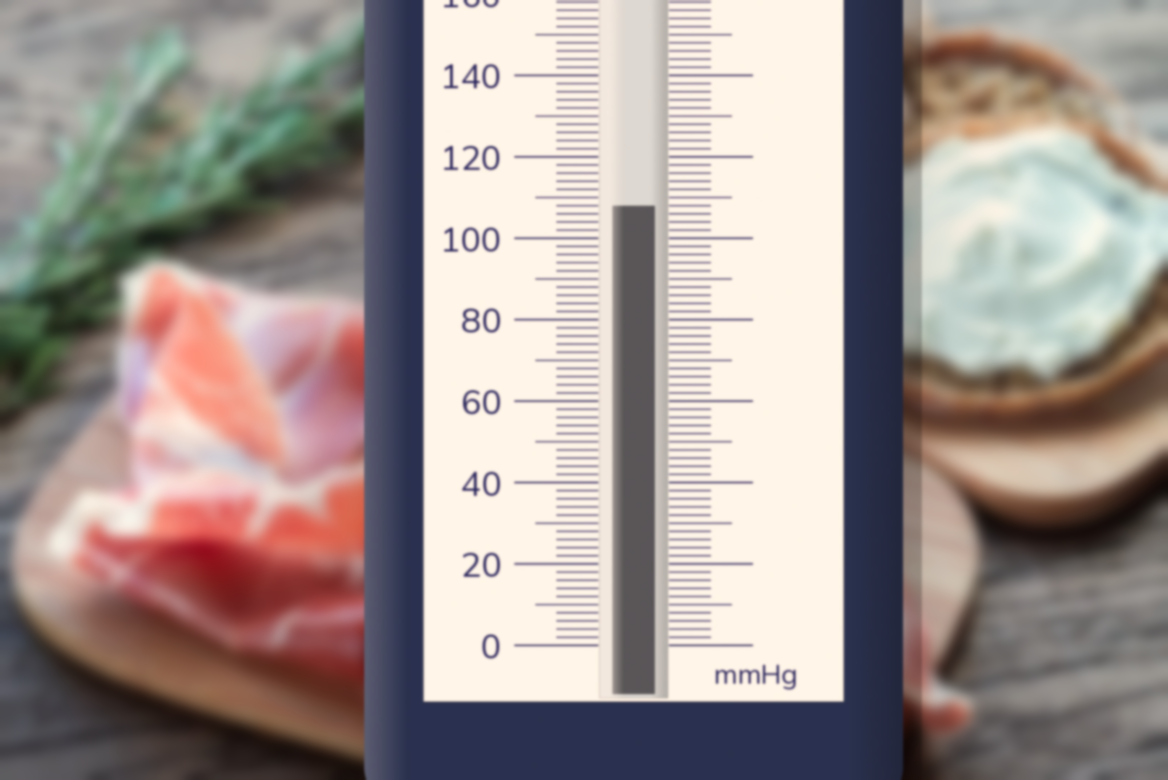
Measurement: 108 mmHg
